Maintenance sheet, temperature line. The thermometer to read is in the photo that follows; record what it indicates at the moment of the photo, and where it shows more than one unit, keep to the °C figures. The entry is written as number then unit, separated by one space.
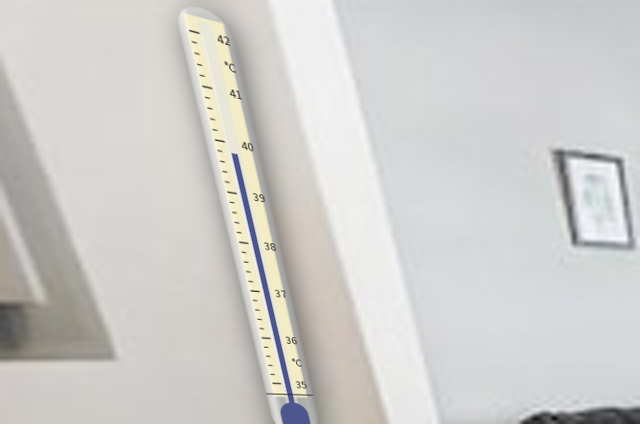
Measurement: 39.8 °C
